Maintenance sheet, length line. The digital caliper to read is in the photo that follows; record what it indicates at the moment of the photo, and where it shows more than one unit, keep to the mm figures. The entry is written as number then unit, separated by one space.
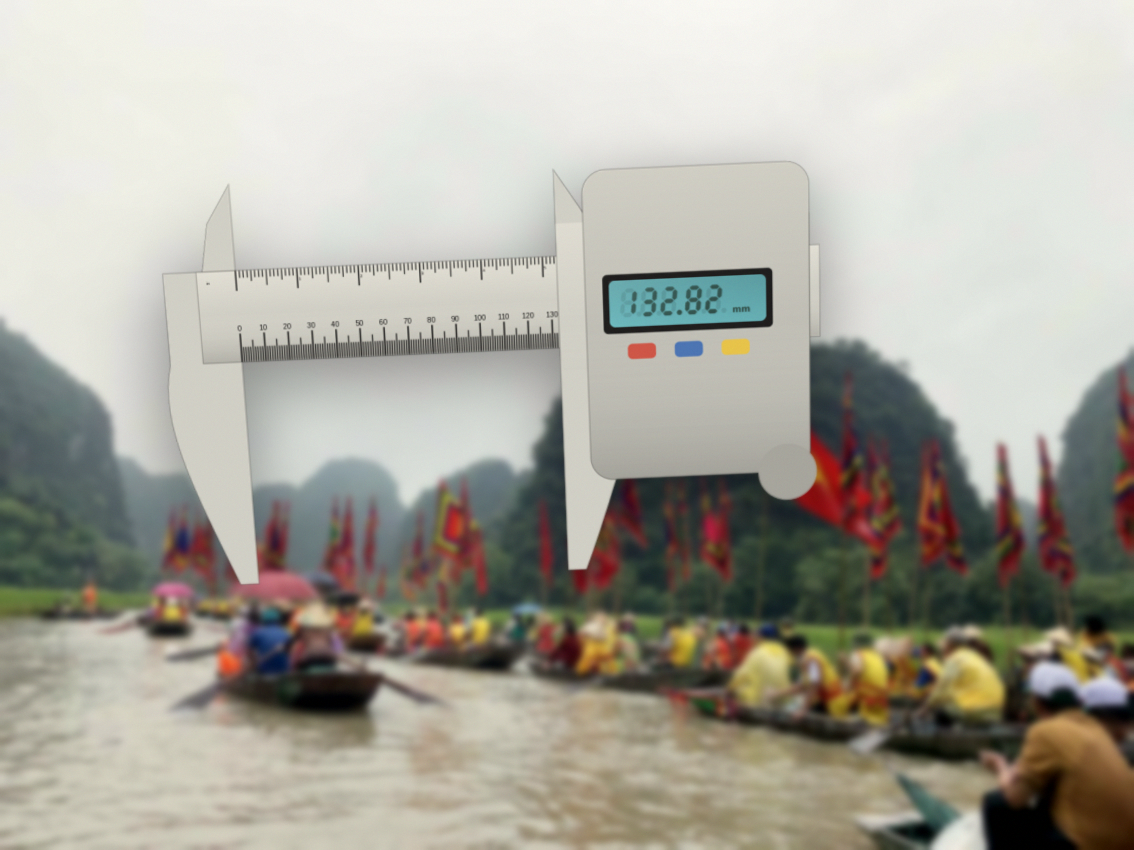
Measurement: 132.82 mm
